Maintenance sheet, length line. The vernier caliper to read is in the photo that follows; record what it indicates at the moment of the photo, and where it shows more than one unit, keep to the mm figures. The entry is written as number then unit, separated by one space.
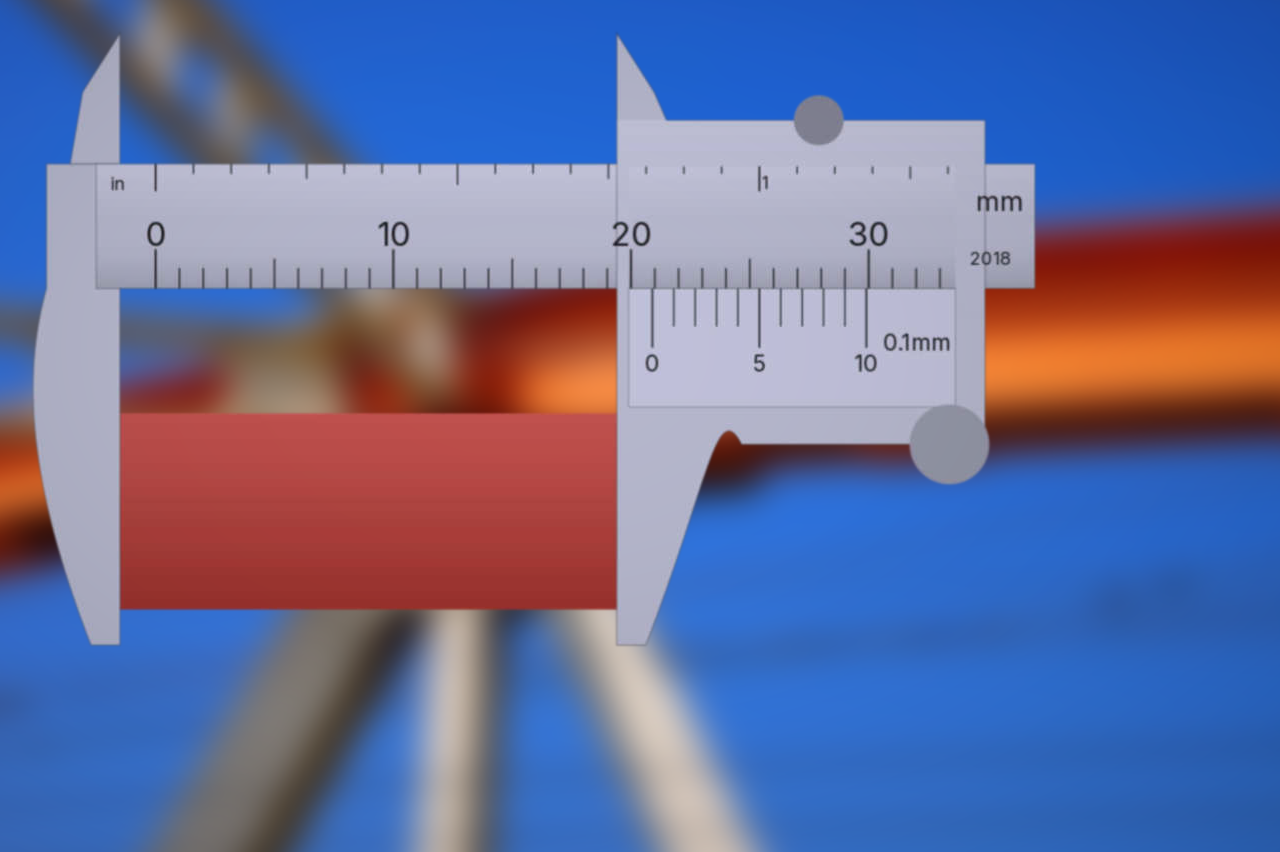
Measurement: 20.9 mm
